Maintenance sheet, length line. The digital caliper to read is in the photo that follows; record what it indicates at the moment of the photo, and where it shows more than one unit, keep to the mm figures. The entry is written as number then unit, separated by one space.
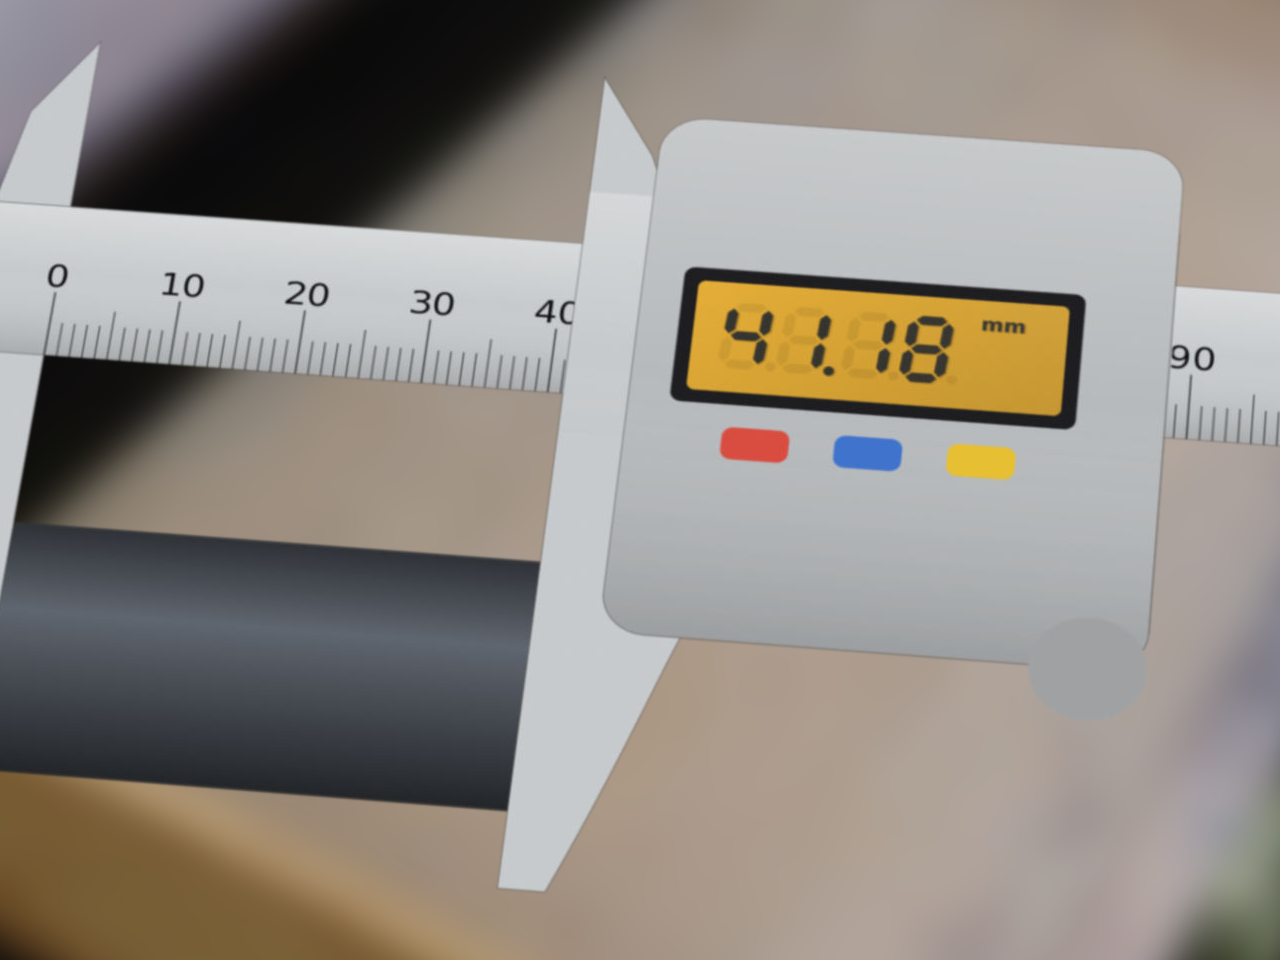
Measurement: 41.18 mm
